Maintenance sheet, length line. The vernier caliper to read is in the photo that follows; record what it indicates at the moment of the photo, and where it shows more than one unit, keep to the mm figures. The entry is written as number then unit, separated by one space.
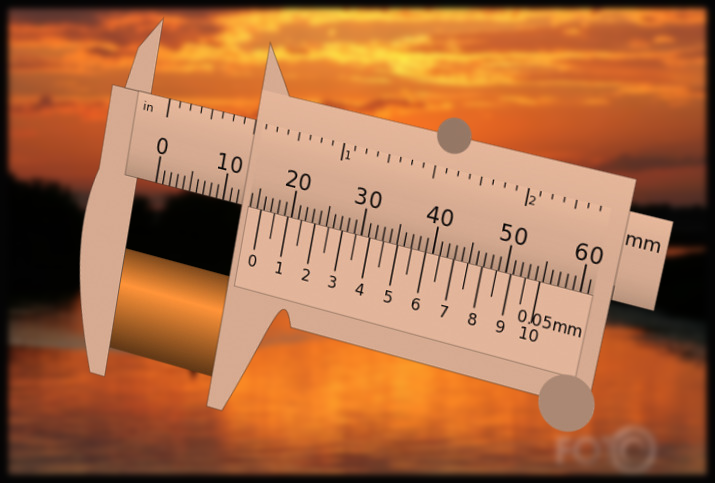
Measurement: 15.6 mm
